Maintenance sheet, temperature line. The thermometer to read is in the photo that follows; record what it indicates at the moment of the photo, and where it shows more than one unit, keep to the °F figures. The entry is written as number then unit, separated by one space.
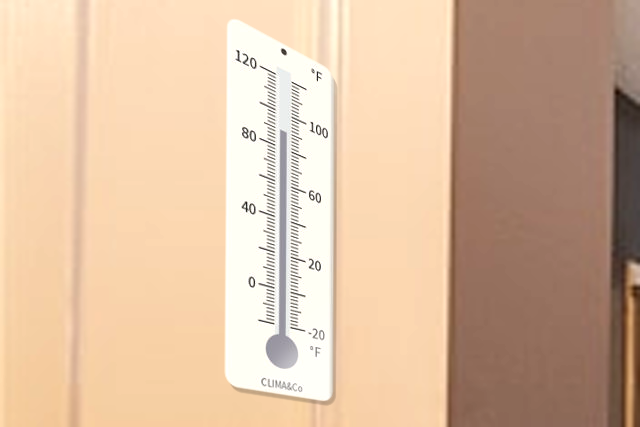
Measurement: 90 °F
